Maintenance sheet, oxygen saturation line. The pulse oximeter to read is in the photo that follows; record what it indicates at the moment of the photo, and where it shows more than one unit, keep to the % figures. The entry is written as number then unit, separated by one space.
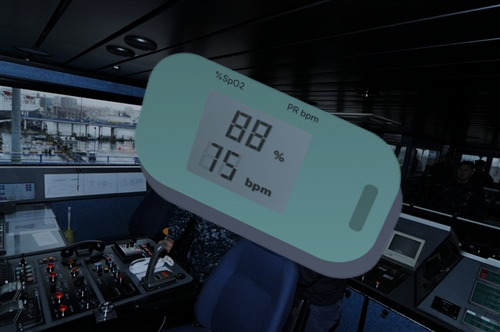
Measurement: 88 %
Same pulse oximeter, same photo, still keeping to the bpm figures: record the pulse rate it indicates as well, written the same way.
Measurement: 75 bpm
